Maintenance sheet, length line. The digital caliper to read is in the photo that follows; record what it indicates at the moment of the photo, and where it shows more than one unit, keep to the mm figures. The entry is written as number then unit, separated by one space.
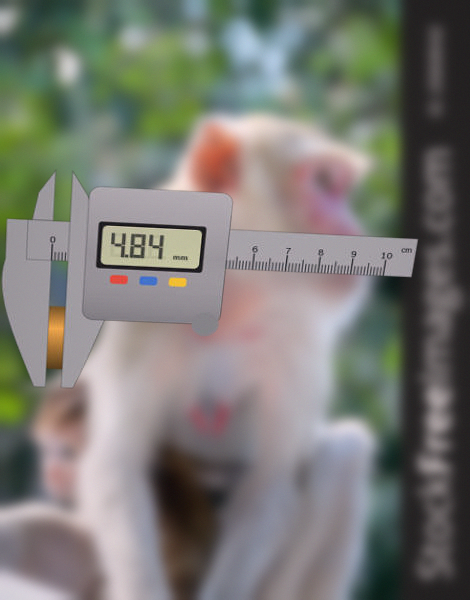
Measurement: 4.84 mm
